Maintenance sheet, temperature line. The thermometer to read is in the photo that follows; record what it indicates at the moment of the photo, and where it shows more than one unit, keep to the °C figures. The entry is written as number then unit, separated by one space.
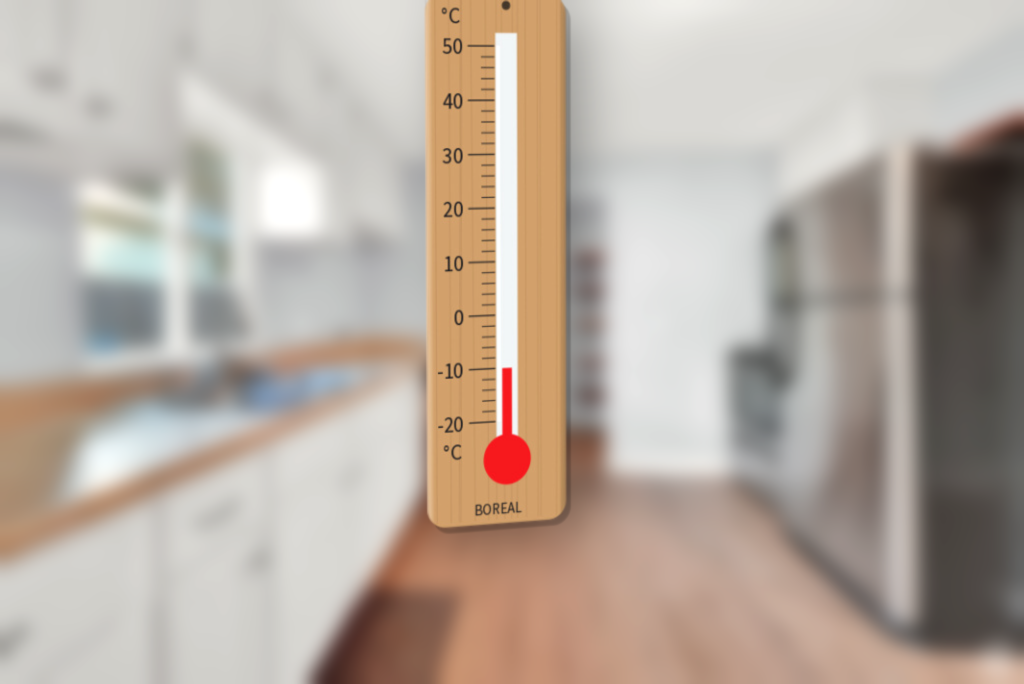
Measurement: -10 °C
